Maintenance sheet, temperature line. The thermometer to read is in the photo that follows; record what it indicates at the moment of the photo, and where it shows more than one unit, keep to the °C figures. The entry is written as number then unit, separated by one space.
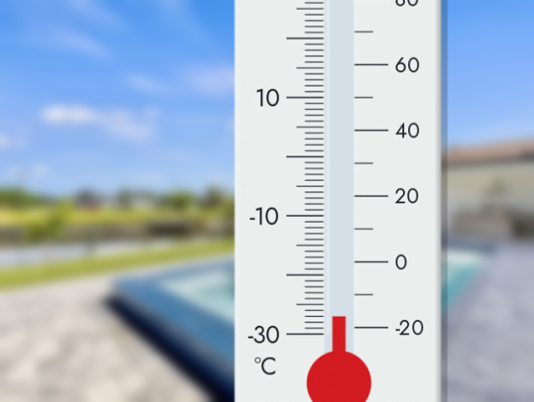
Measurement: -27 °C
